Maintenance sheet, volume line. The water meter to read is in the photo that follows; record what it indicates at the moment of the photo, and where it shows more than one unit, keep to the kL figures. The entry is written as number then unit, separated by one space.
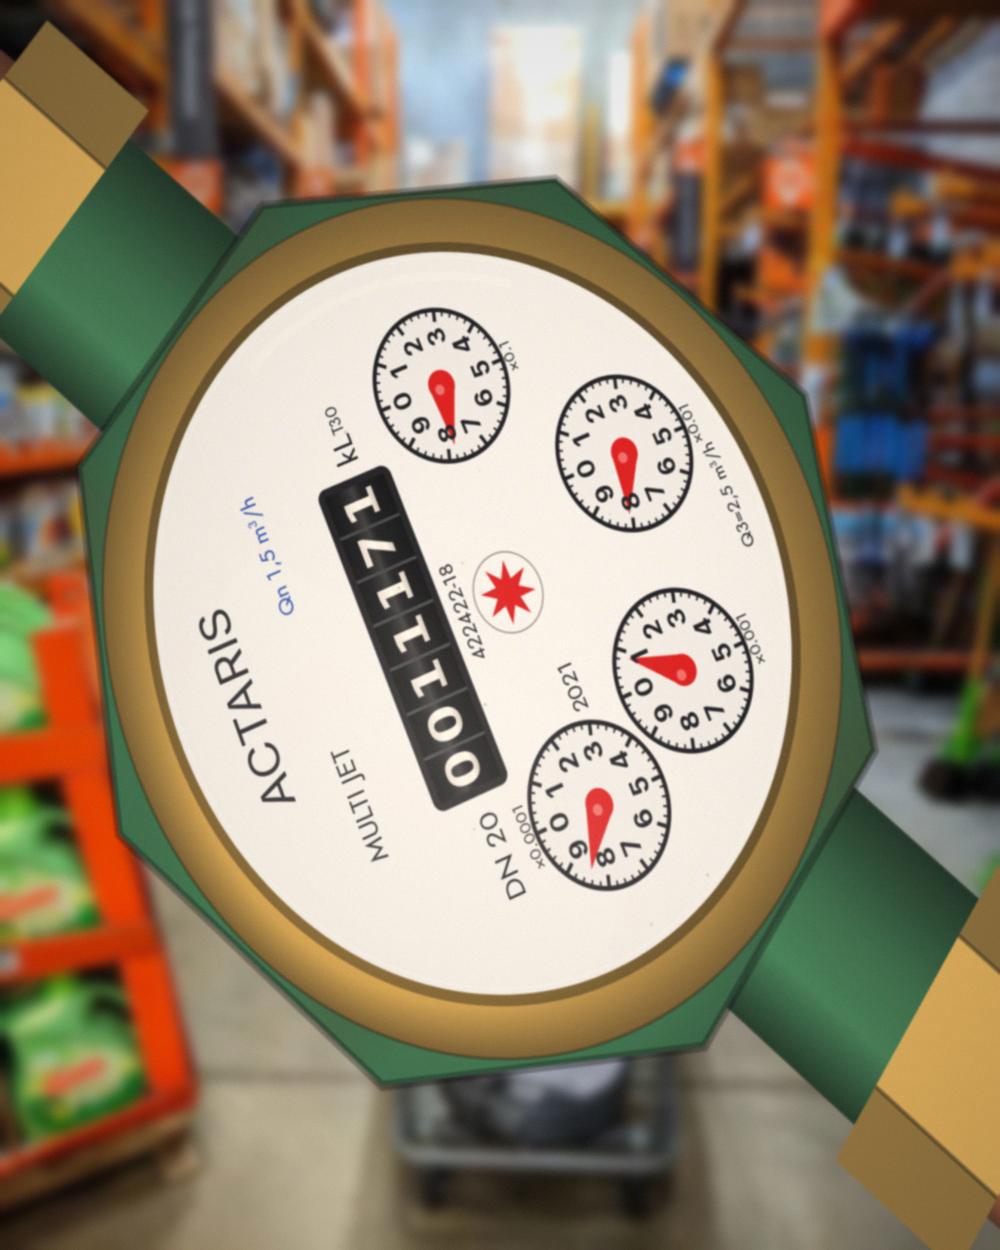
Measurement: 11171.7808 kL
